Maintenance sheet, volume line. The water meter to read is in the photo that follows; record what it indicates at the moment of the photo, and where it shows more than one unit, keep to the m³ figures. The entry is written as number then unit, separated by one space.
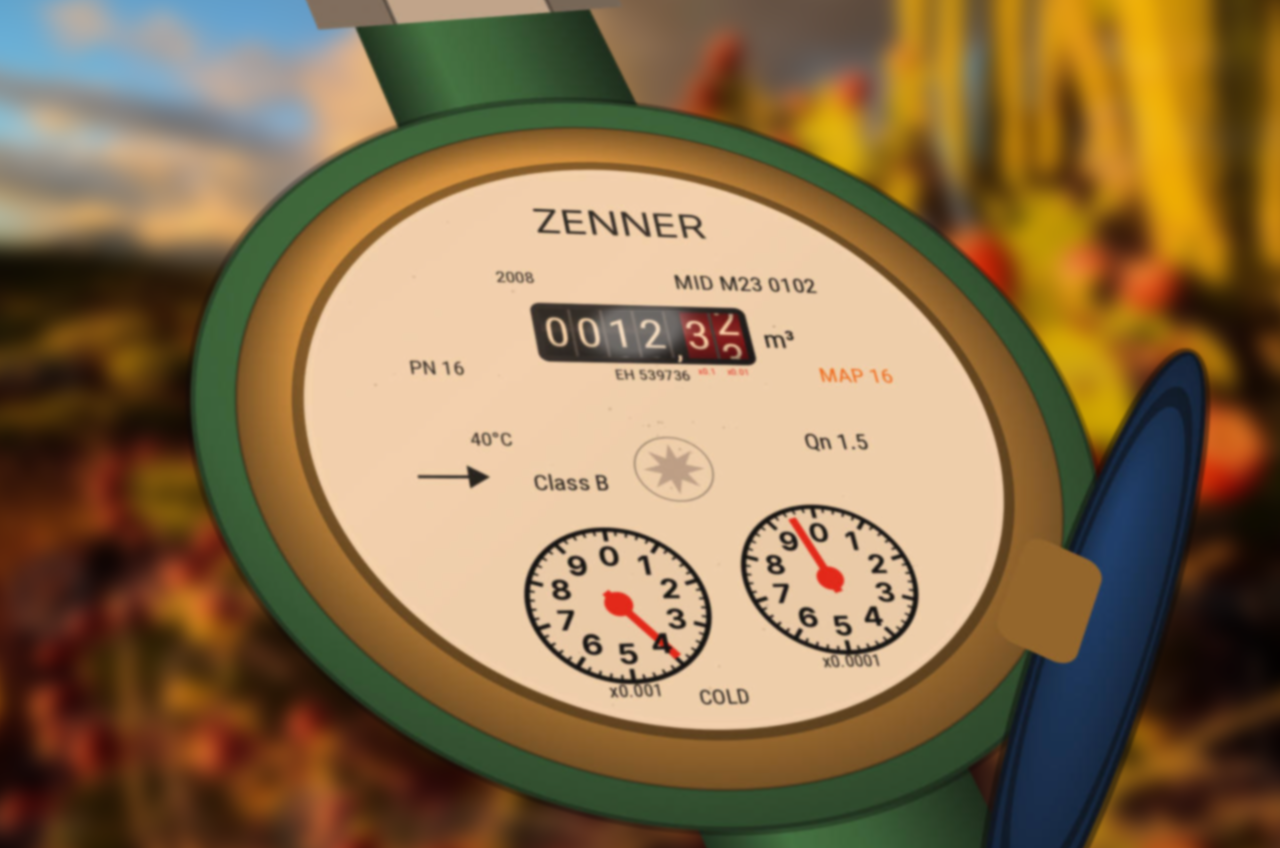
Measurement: 12.3239 m³
